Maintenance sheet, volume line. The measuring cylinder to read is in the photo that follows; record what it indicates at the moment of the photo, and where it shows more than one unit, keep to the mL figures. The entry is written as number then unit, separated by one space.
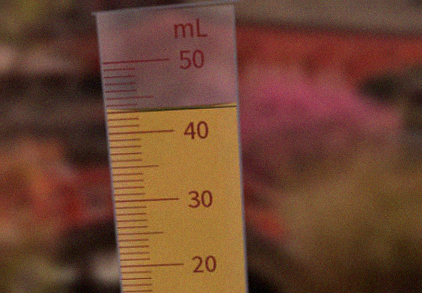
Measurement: 43 mL
